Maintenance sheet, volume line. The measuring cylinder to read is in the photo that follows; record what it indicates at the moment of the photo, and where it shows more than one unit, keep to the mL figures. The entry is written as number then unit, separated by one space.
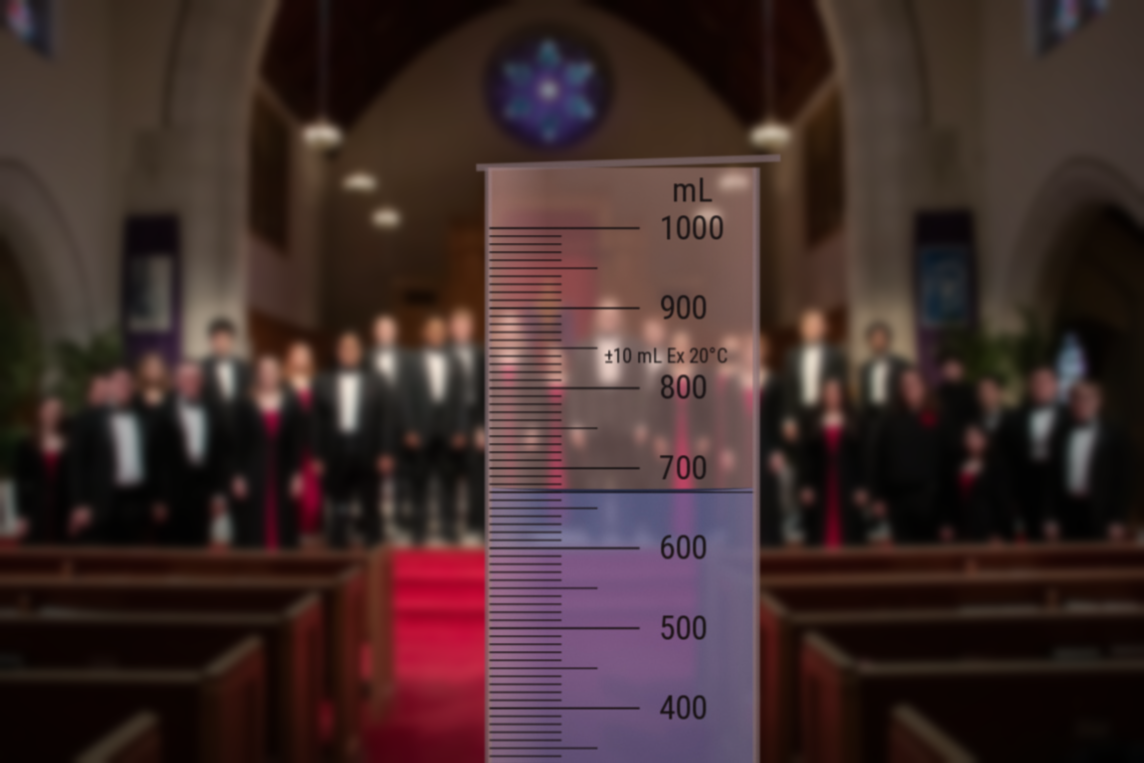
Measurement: 670 mL
